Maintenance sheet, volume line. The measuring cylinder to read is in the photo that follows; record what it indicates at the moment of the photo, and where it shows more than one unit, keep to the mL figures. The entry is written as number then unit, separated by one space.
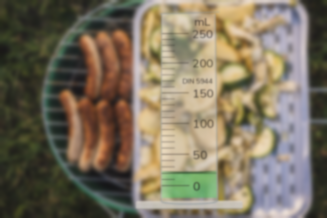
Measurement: 20 mL
